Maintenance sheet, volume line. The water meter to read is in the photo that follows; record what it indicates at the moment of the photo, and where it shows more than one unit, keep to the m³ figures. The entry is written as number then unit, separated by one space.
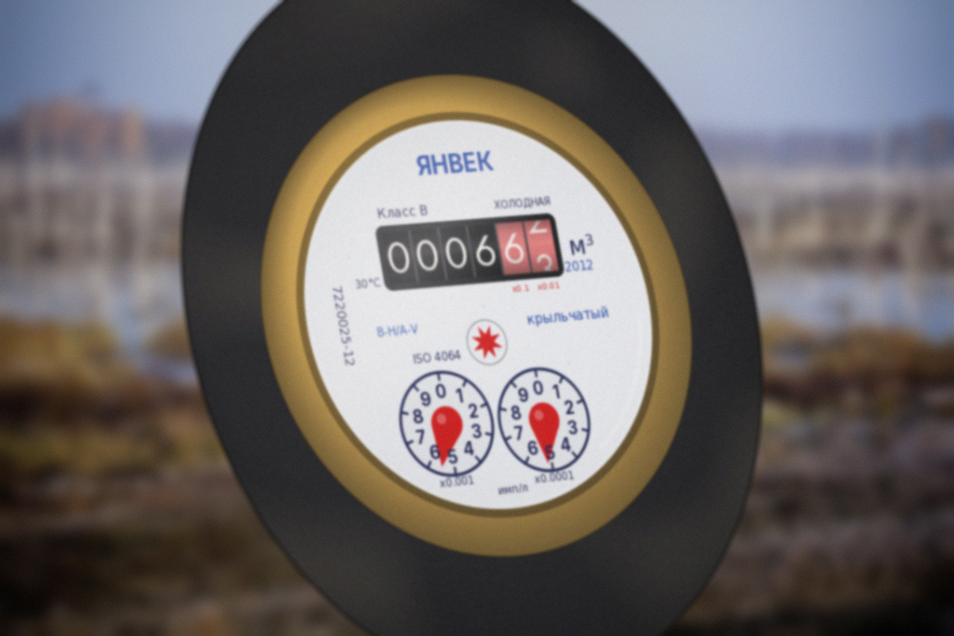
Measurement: 6.6255 m³
